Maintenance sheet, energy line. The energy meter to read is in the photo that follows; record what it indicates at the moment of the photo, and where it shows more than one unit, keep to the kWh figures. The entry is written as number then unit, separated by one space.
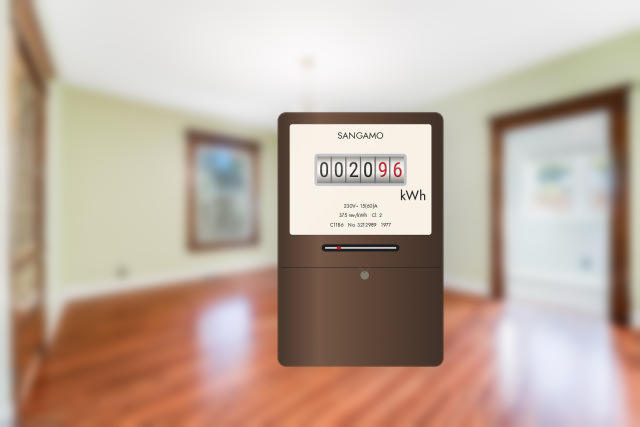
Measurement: 20.96 kWh
